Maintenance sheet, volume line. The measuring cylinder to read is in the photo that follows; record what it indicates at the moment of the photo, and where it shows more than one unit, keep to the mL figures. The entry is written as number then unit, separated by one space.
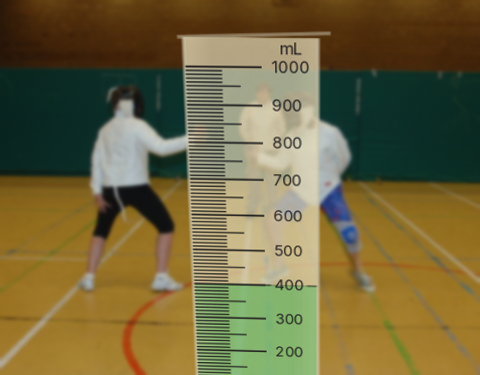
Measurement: 400 mL
